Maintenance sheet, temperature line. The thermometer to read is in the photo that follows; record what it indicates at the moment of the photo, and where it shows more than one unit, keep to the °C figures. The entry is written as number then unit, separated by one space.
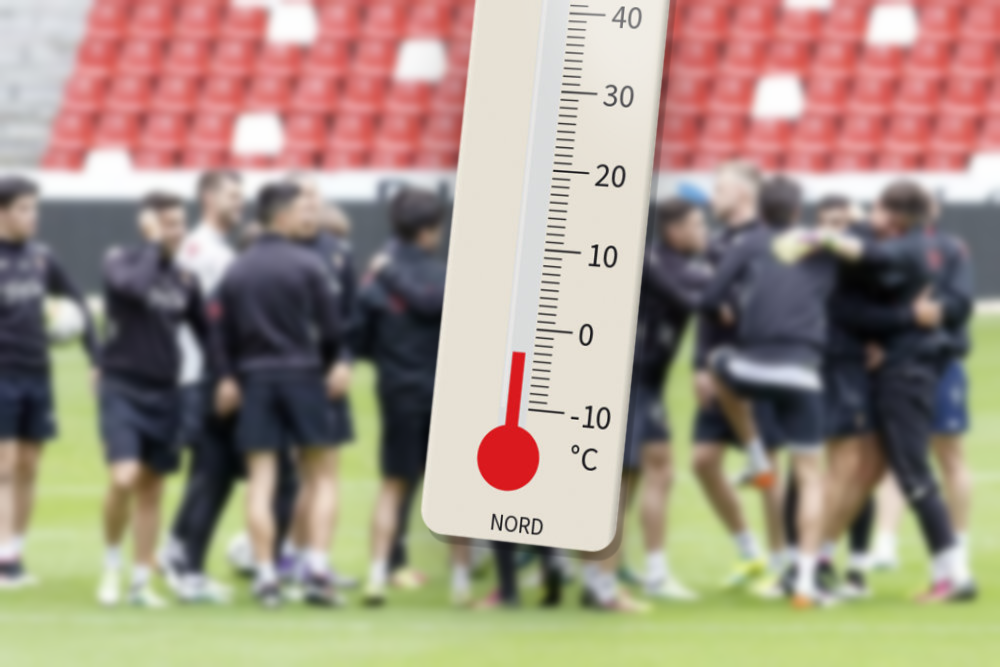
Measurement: -3 °C
